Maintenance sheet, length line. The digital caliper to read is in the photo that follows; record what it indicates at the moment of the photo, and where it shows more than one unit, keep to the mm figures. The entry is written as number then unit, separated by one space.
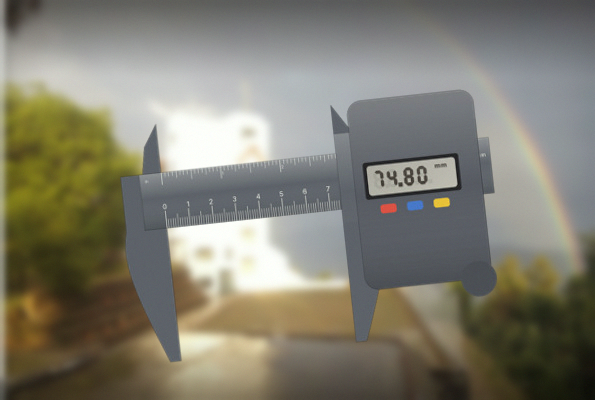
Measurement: 74.80 mm
